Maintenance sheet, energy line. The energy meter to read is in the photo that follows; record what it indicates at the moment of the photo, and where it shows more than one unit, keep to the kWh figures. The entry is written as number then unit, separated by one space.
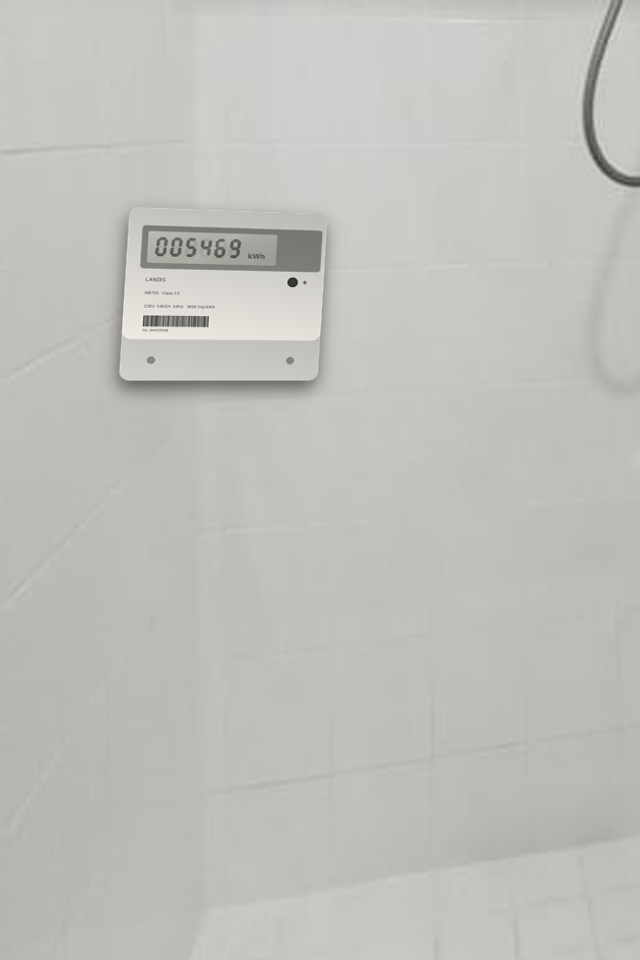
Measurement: 5469 kWh
